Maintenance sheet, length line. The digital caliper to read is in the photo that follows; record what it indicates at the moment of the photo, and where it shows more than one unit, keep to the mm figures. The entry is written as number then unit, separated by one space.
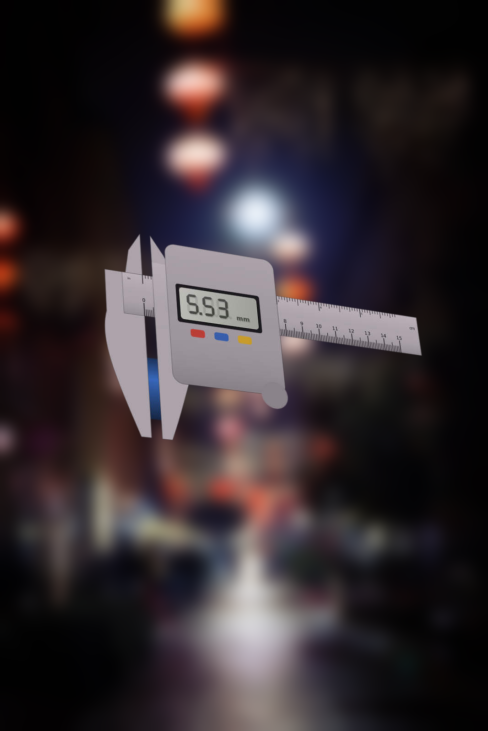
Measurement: 5.53 mm
